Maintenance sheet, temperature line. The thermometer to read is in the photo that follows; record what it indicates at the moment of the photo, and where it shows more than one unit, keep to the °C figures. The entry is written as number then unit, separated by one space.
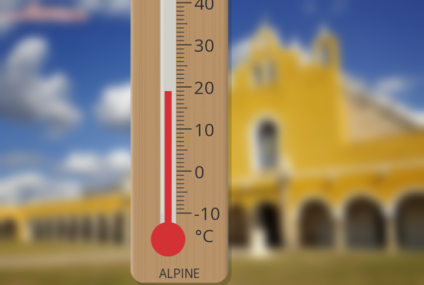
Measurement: 19 °C
